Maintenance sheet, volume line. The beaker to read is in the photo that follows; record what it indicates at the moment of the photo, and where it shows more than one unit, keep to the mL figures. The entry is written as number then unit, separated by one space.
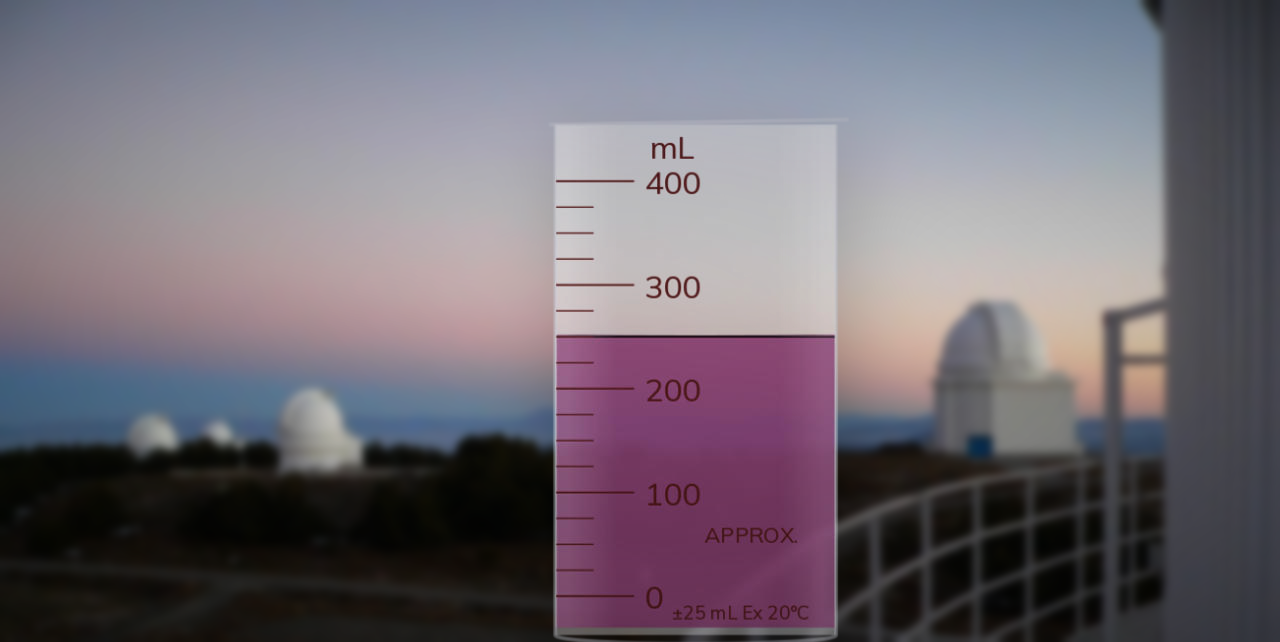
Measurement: 250 mL
